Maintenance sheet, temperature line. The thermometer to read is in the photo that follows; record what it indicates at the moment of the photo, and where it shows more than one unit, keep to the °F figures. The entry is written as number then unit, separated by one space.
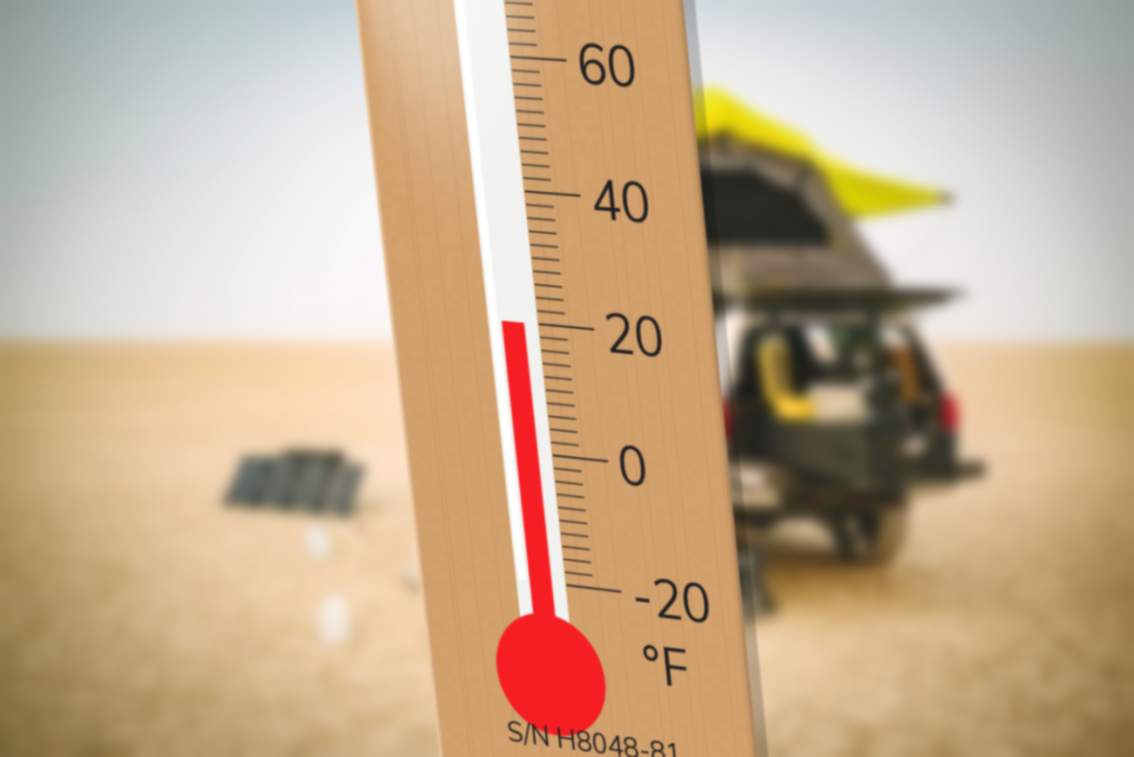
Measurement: 20 °F
